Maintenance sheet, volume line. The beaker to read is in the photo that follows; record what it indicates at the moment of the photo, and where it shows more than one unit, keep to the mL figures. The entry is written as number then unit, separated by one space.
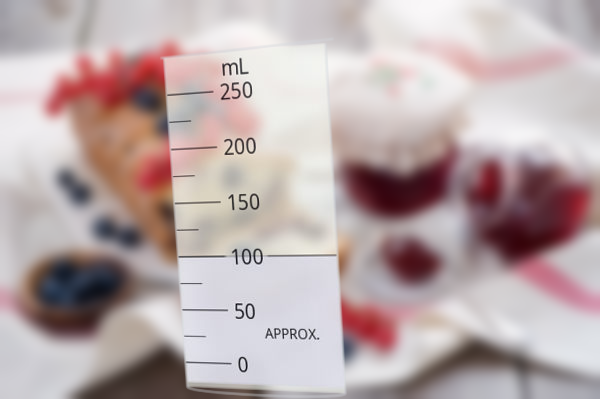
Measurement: 100 mL
